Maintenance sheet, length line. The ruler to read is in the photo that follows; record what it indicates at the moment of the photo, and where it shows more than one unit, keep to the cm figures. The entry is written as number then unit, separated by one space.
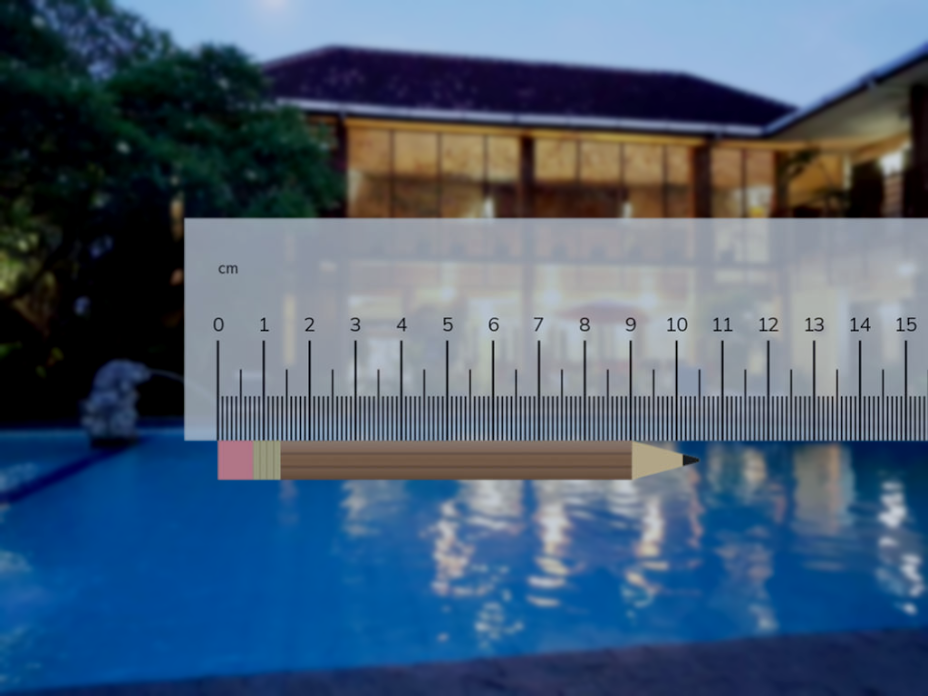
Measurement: 10.5 cm
